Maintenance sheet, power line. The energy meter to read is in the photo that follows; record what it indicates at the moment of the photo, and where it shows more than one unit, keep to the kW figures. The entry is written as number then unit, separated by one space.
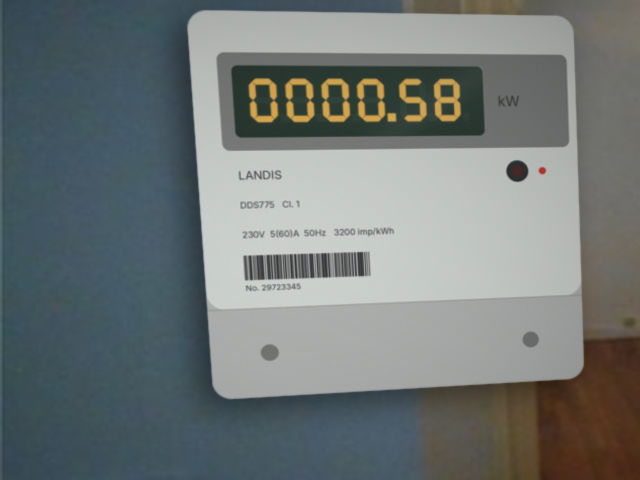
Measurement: 0.58 kW
